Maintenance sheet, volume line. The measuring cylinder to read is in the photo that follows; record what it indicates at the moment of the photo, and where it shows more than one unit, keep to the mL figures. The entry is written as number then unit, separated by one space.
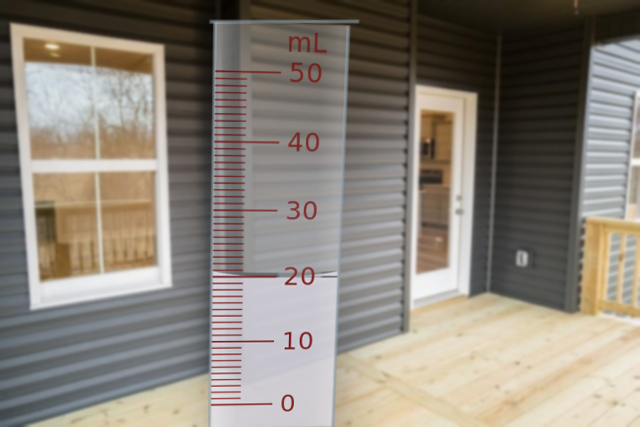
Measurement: 20 mL
